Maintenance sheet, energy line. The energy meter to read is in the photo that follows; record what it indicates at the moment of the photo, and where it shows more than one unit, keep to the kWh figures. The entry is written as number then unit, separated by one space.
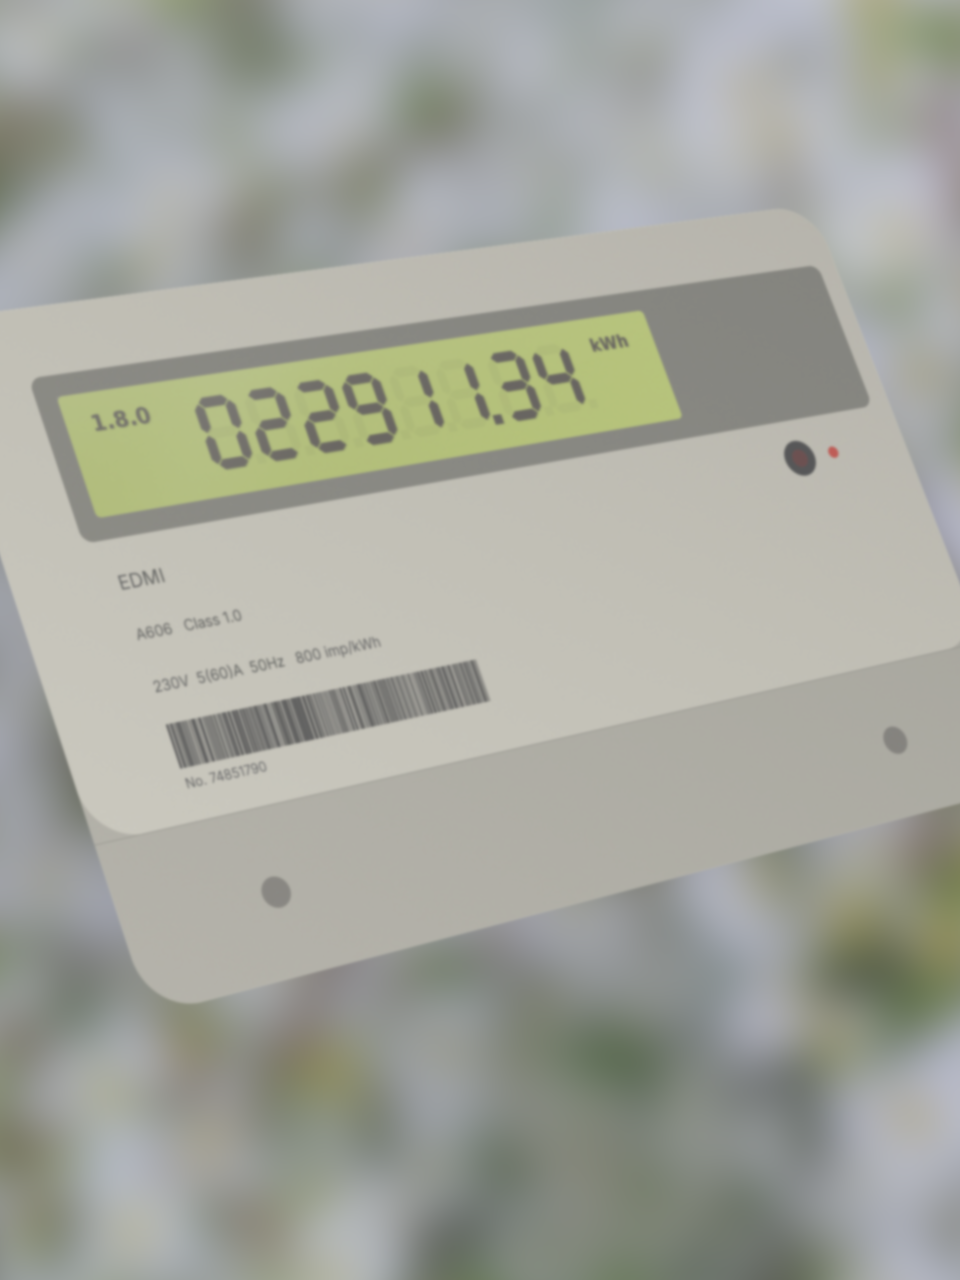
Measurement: 22911.34 kWh
